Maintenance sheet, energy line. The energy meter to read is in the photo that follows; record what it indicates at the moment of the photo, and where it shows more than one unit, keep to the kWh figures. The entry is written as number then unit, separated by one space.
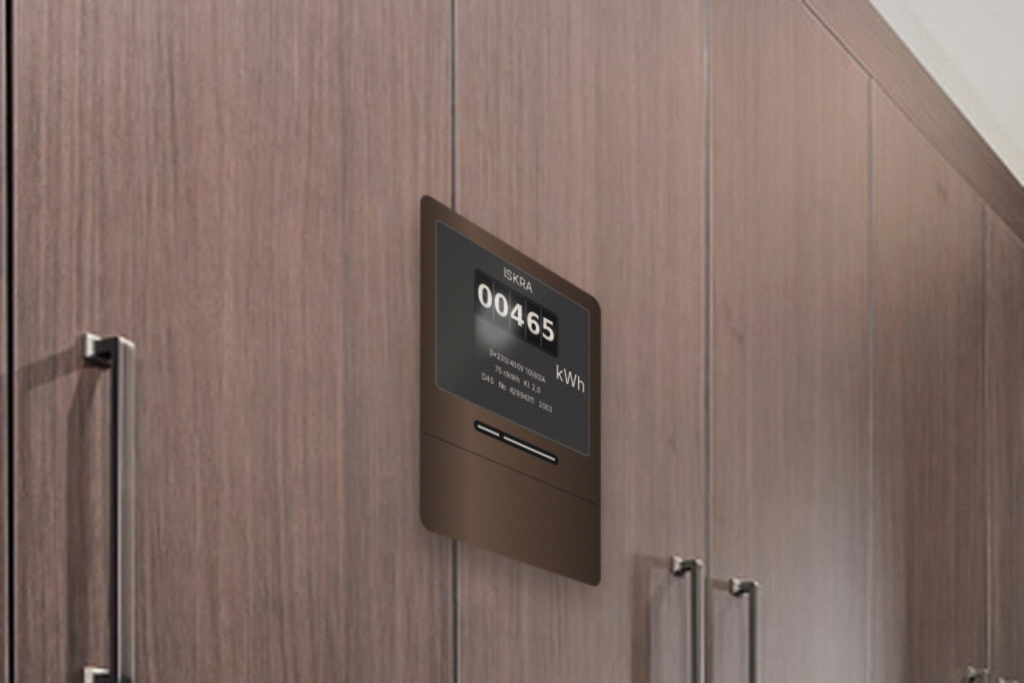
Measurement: 465 kWh
